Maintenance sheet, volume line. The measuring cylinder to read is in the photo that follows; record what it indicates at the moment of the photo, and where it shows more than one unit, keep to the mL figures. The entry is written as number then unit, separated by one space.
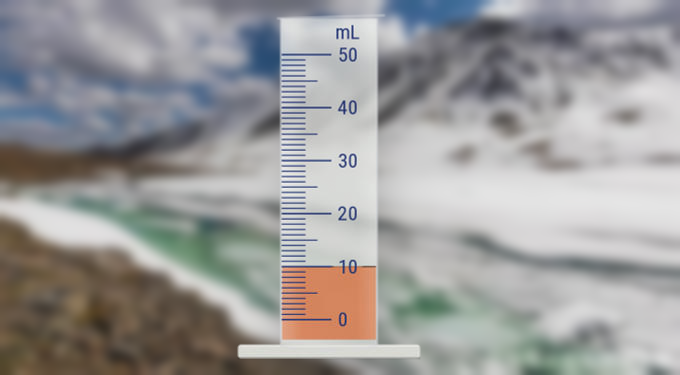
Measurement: 10 mL
